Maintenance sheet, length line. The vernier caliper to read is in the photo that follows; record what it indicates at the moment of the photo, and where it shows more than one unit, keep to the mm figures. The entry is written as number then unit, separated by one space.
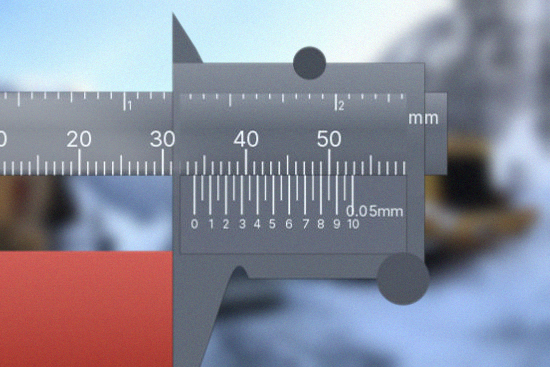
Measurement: 33.8 mm
